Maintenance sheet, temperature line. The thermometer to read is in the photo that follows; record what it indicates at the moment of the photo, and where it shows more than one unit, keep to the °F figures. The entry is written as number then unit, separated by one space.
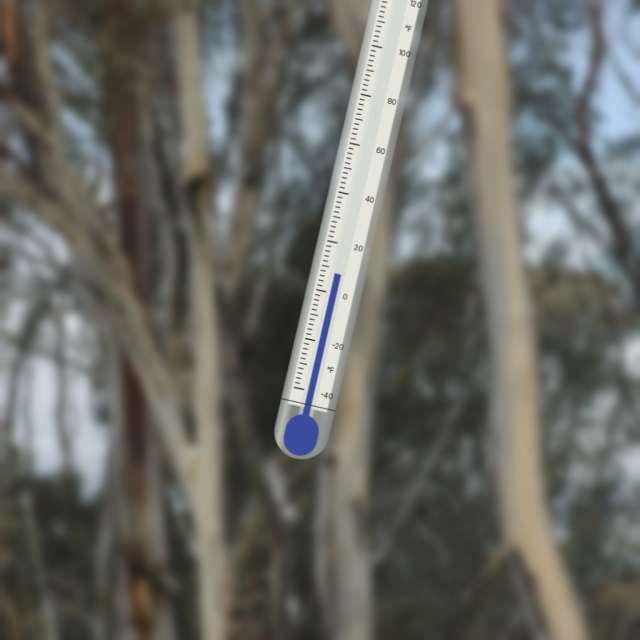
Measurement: 8 °F
